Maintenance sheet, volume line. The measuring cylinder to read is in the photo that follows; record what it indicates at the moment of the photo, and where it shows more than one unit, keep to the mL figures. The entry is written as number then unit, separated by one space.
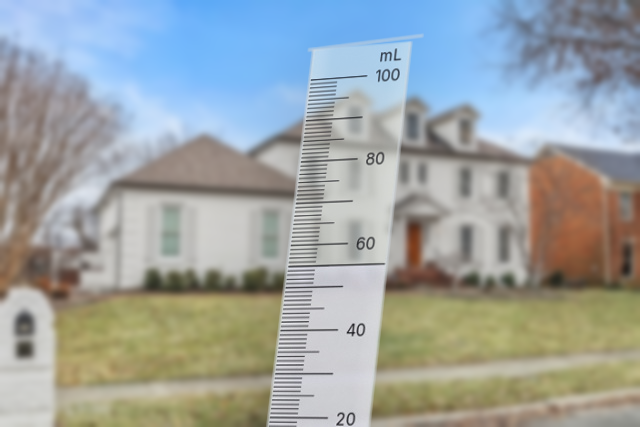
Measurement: 55 mL
